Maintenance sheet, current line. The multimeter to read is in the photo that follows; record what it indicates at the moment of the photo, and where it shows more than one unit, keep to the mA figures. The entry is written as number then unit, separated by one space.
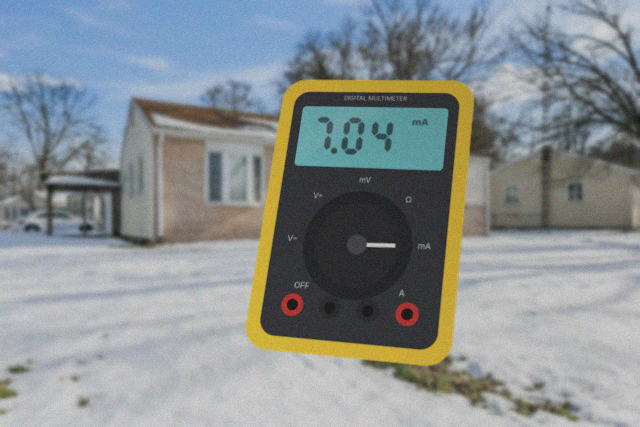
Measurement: 7.04 mA
